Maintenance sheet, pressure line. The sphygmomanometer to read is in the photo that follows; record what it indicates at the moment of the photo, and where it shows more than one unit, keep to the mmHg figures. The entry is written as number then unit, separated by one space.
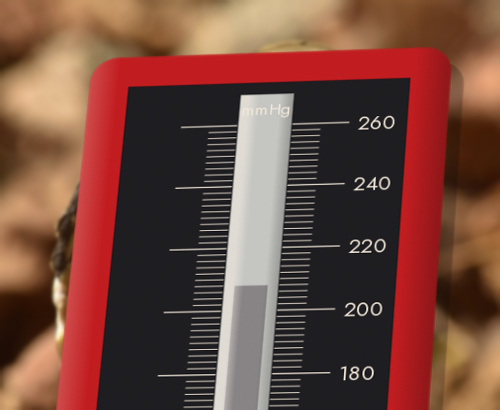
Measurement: 208 mmHg
